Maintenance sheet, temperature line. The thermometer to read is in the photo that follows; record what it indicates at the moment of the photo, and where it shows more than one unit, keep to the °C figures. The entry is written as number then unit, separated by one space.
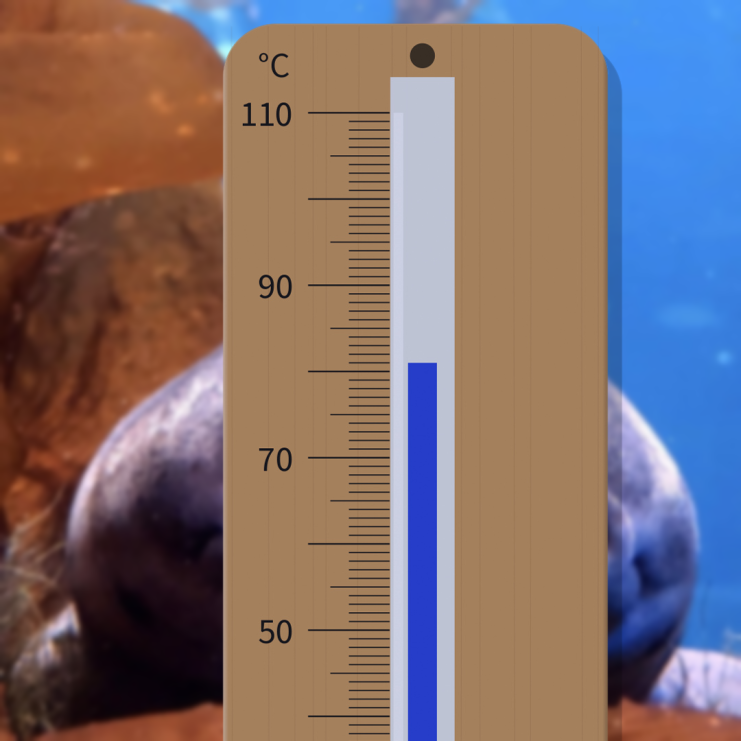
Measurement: 81 °C
